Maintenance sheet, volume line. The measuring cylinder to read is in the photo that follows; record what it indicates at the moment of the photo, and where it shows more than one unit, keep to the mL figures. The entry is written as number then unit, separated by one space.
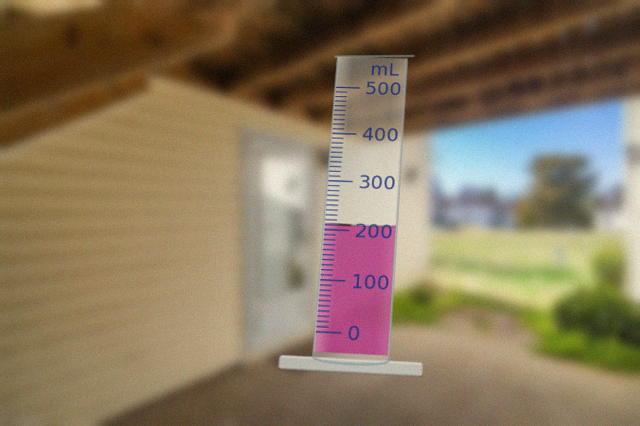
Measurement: 210 mL
